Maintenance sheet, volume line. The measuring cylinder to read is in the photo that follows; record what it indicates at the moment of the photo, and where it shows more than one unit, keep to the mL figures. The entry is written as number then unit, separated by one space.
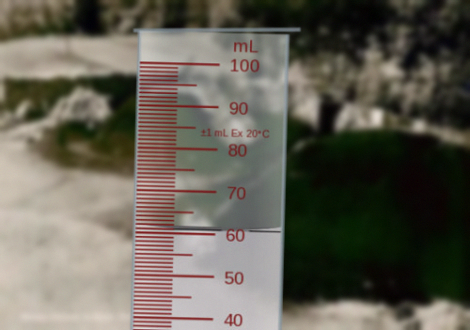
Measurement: 61 mL
